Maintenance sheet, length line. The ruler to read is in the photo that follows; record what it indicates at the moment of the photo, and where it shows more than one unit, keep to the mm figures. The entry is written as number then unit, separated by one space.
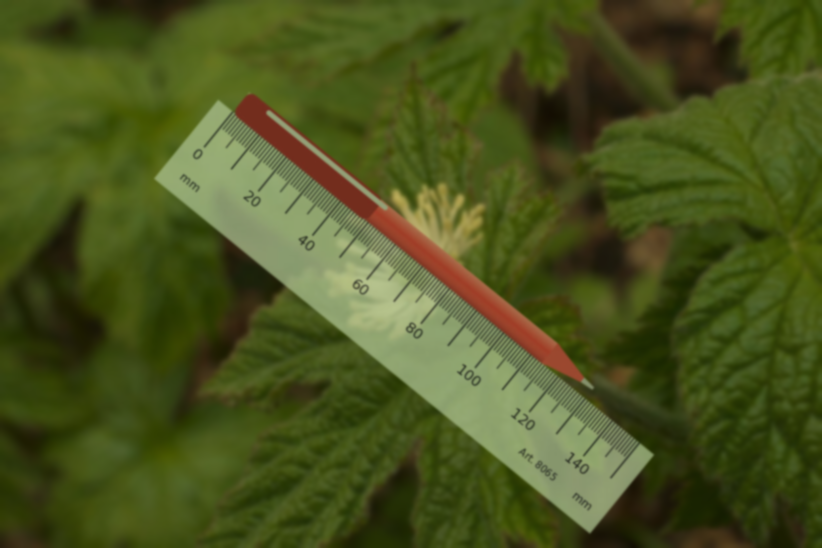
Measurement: 130 mm
